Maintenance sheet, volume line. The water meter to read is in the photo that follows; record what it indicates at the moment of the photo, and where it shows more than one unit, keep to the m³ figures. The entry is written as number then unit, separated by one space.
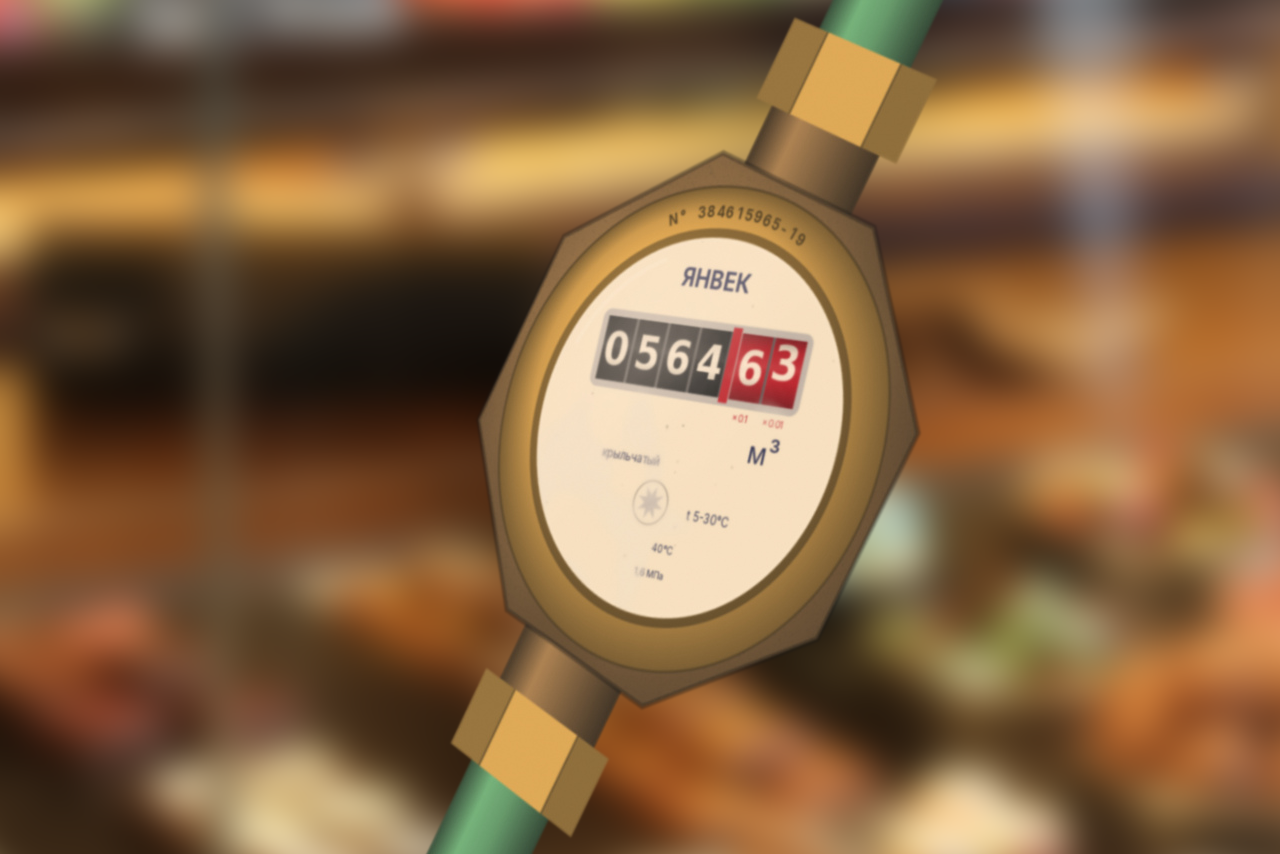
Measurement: 564.63 m³
